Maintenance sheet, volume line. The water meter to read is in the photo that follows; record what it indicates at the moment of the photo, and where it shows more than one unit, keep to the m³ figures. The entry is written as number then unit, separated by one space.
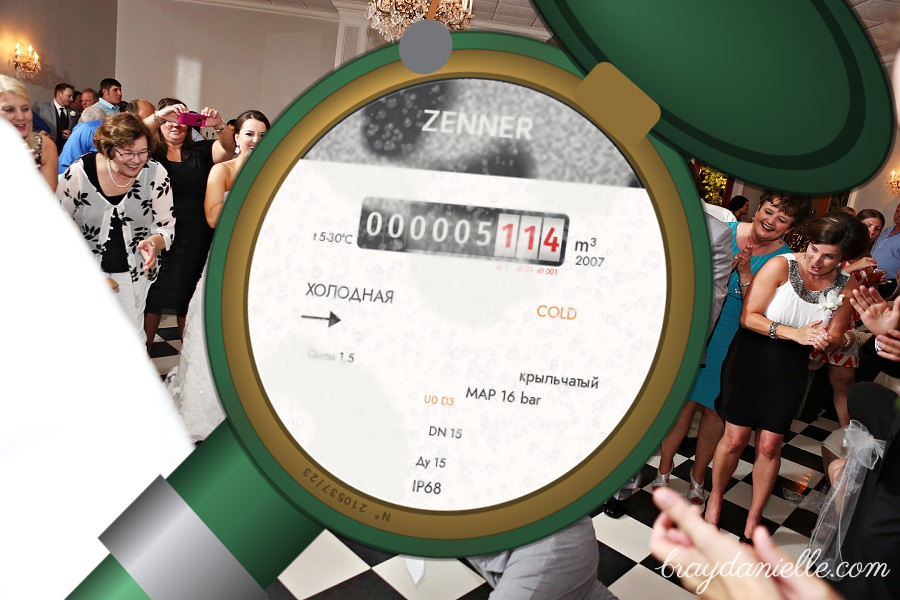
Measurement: 5.114 m³
